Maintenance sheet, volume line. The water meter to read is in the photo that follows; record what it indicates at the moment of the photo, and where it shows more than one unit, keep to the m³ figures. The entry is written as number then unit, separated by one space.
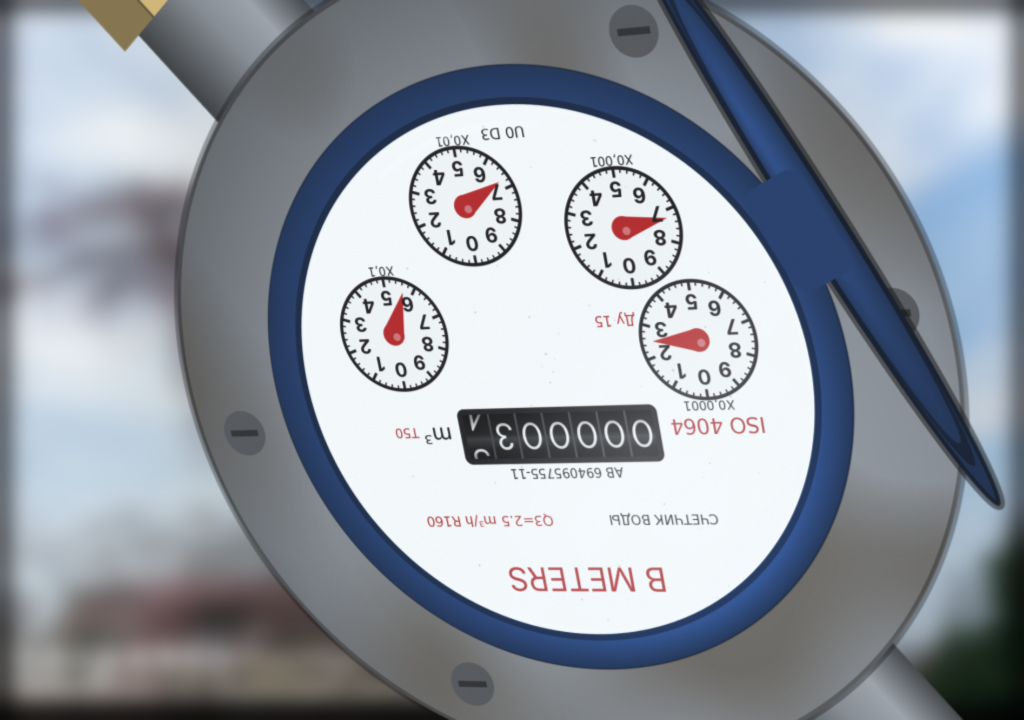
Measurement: 33.5672 m³
